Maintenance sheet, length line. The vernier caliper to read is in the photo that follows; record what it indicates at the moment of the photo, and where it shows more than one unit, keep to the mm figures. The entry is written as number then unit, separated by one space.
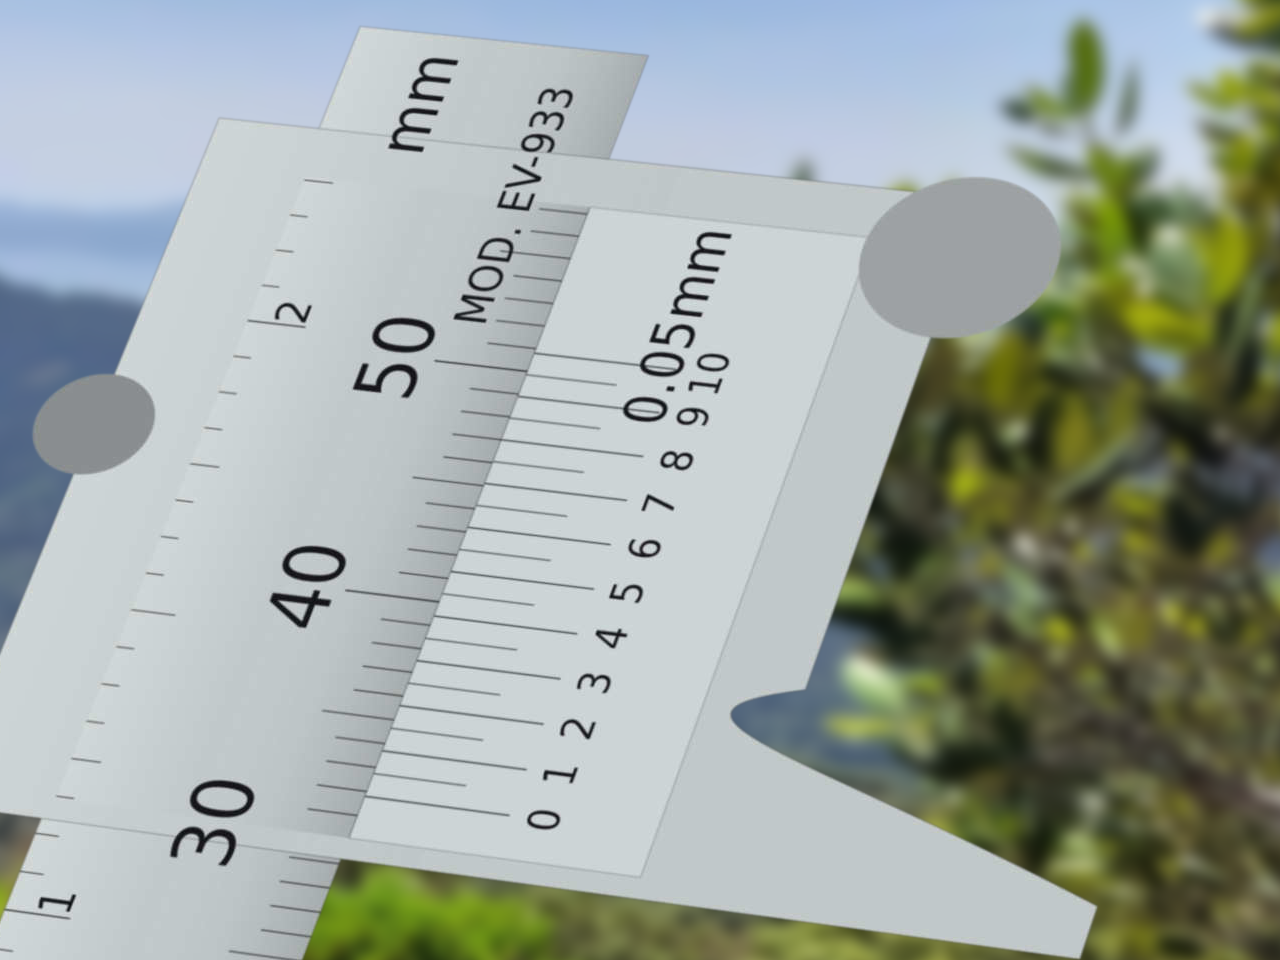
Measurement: 31.8 mm
